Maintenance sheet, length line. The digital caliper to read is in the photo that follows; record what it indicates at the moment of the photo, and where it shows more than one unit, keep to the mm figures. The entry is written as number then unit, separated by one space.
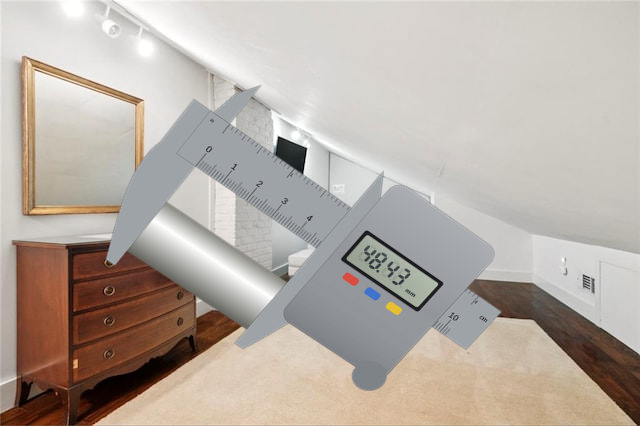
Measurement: 48.43 mm
